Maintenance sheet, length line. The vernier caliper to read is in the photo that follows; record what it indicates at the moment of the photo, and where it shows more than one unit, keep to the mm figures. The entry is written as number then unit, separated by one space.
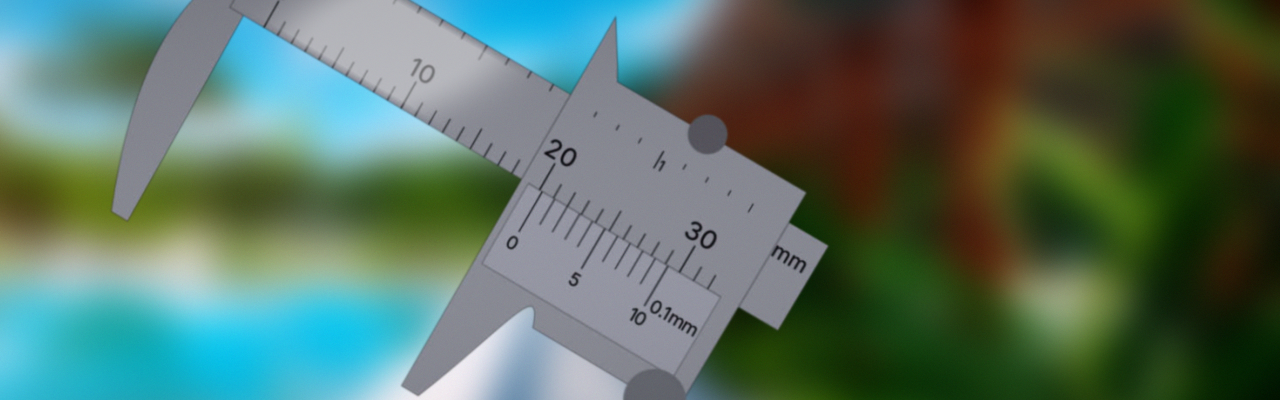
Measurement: 20.2 mm
